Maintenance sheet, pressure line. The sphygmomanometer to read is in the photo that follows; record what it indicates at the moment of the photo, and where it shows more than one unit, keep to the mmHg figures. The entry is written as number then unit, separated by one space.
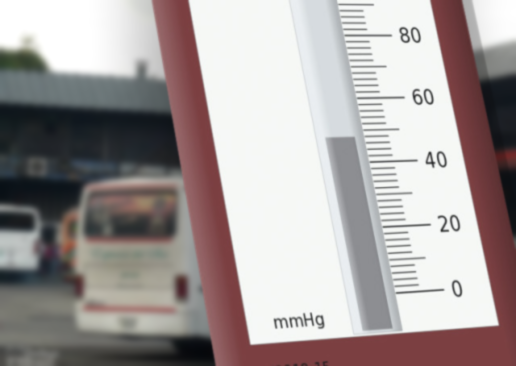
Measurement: 48 mmHg
